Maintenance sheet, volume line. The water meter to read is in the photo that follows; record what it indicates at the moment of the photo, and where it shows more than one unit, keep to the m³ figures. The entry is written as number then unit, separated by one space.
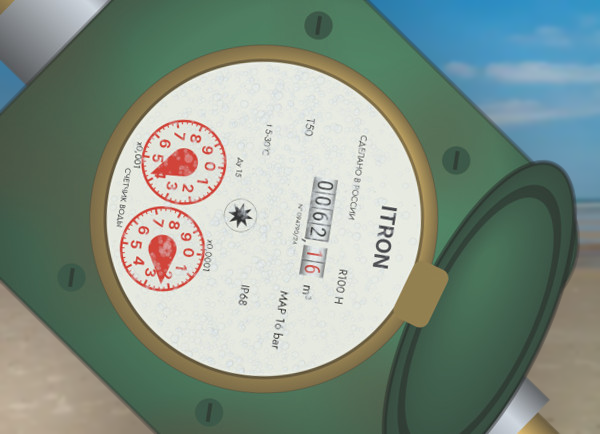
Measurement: 62.1642 m³
